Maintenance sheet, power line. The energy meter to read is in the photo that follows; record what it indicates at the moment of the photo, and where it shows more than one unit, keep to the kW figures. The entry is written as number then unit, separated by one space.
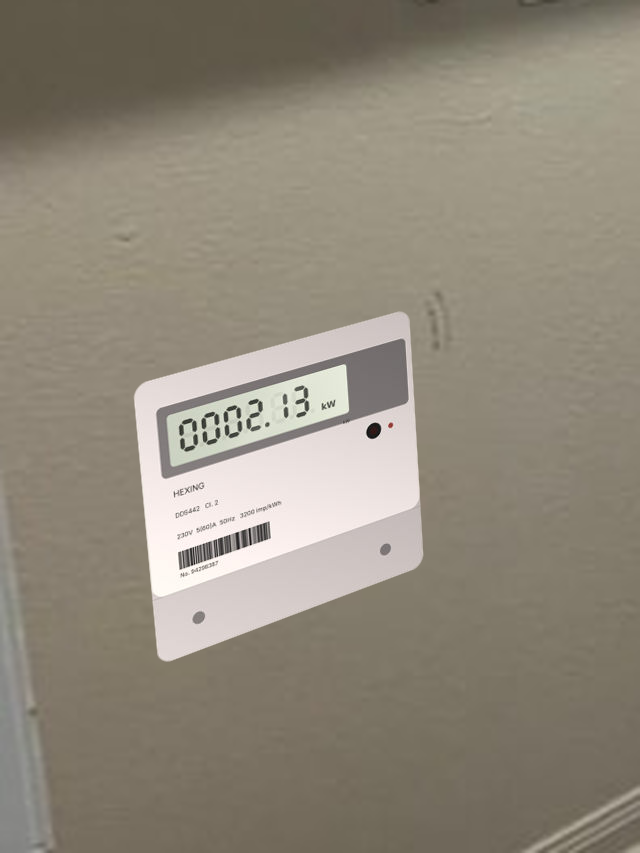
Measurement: 2.13 kW
